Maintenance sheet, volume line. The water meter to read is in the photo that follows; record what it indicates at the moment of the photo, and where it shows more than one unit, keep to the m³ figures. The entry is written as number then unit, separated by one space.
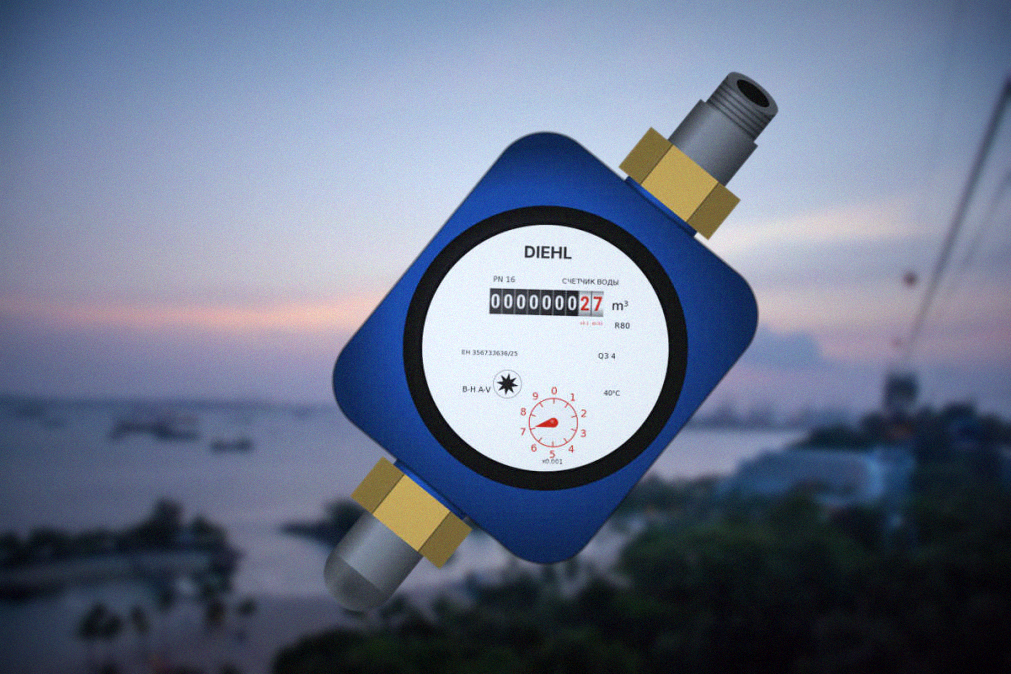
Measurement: 0.277 m³
